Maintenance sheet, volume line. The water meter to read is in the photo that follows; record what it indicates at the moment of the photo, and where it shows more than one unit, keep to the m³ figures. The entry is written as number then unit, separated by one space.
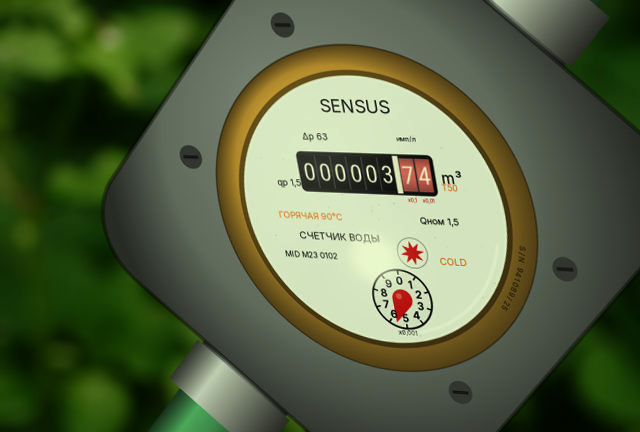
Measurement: 3.745 m³
